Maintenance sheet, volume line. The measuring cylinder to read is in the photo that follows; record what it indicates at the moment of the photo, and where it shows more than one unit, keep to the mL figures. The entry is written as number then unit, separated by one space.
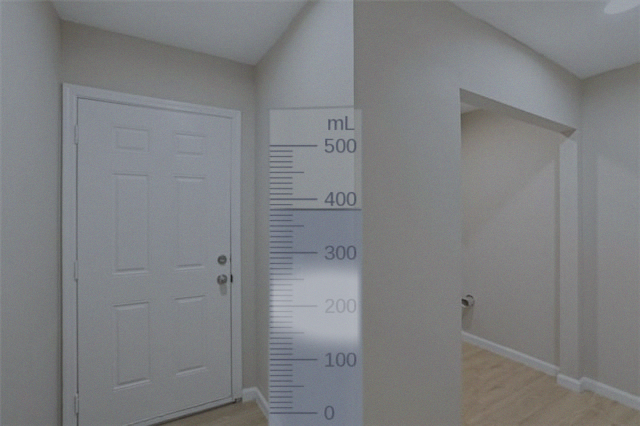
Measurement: 380 mL
